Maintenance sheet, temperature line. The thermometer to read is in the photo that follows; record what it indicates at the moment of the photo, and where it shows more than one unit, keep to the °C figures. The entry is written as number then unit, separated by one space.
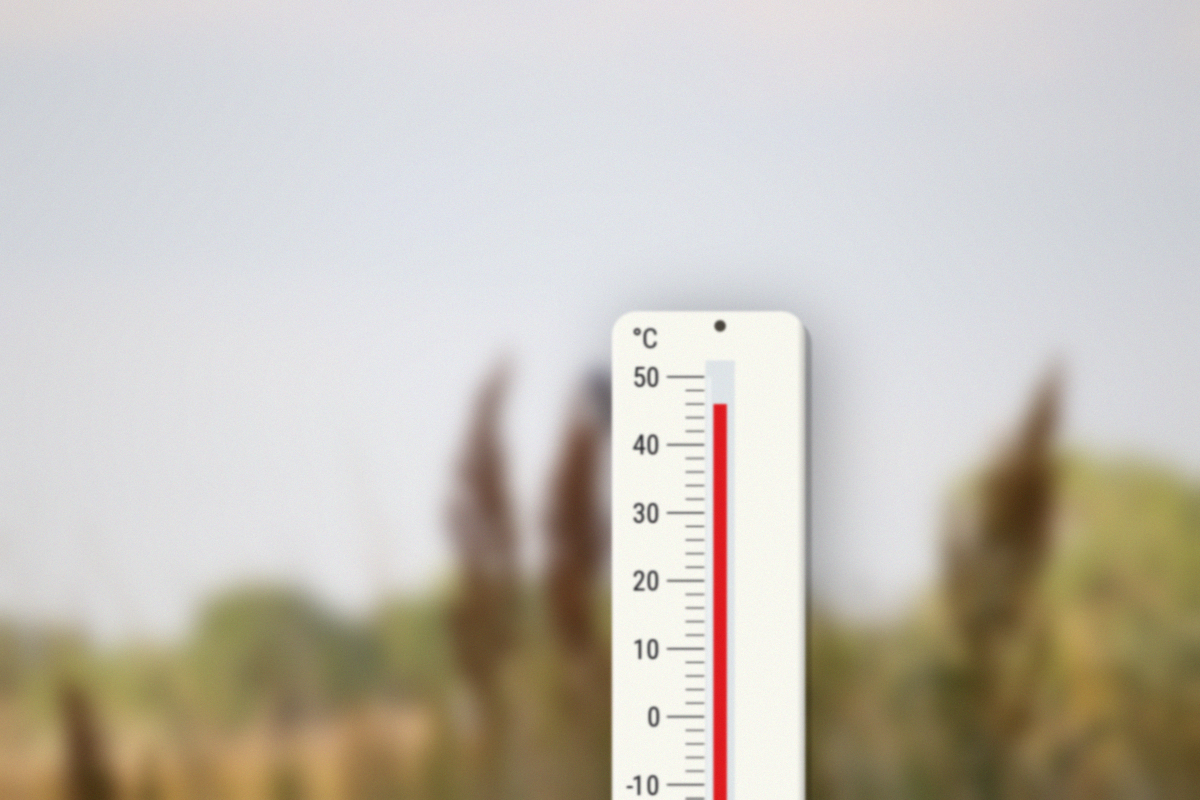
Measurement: 46 °C
